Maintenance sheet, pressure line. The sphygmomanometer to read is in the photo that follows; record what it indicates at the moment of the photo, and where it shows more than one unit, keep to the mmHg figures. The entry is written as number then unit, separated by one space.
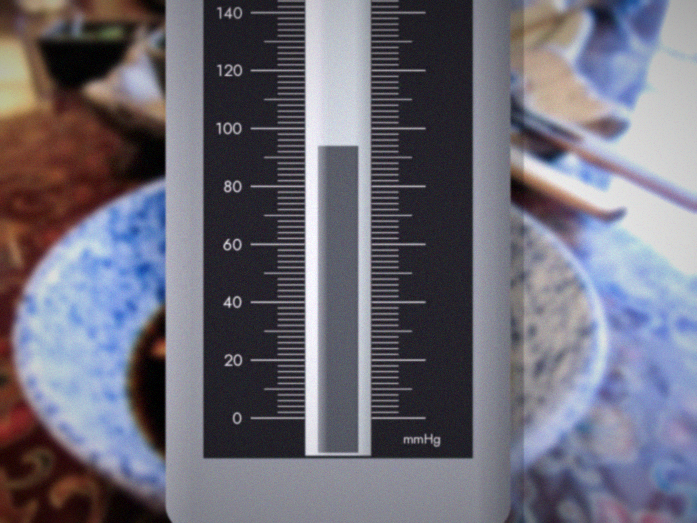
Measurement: 94 mmHg
